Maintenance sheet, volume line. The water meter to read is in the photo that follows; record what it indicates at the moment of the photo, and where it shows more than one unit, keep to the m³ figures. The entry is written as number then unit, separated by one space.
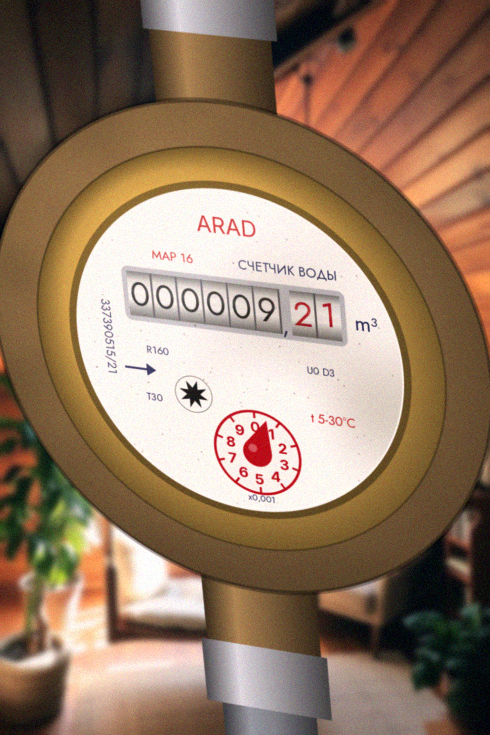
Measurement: 9.210 m³
